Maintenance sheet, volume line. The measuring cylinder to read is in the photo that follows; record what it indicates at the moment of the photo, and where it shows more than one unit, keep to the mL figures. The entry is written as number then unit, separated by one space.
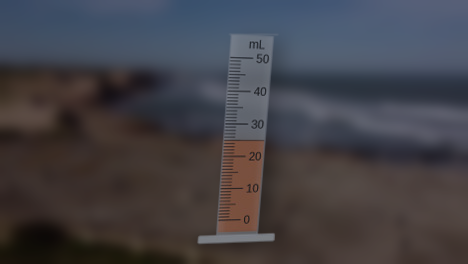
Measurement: 25 mL
